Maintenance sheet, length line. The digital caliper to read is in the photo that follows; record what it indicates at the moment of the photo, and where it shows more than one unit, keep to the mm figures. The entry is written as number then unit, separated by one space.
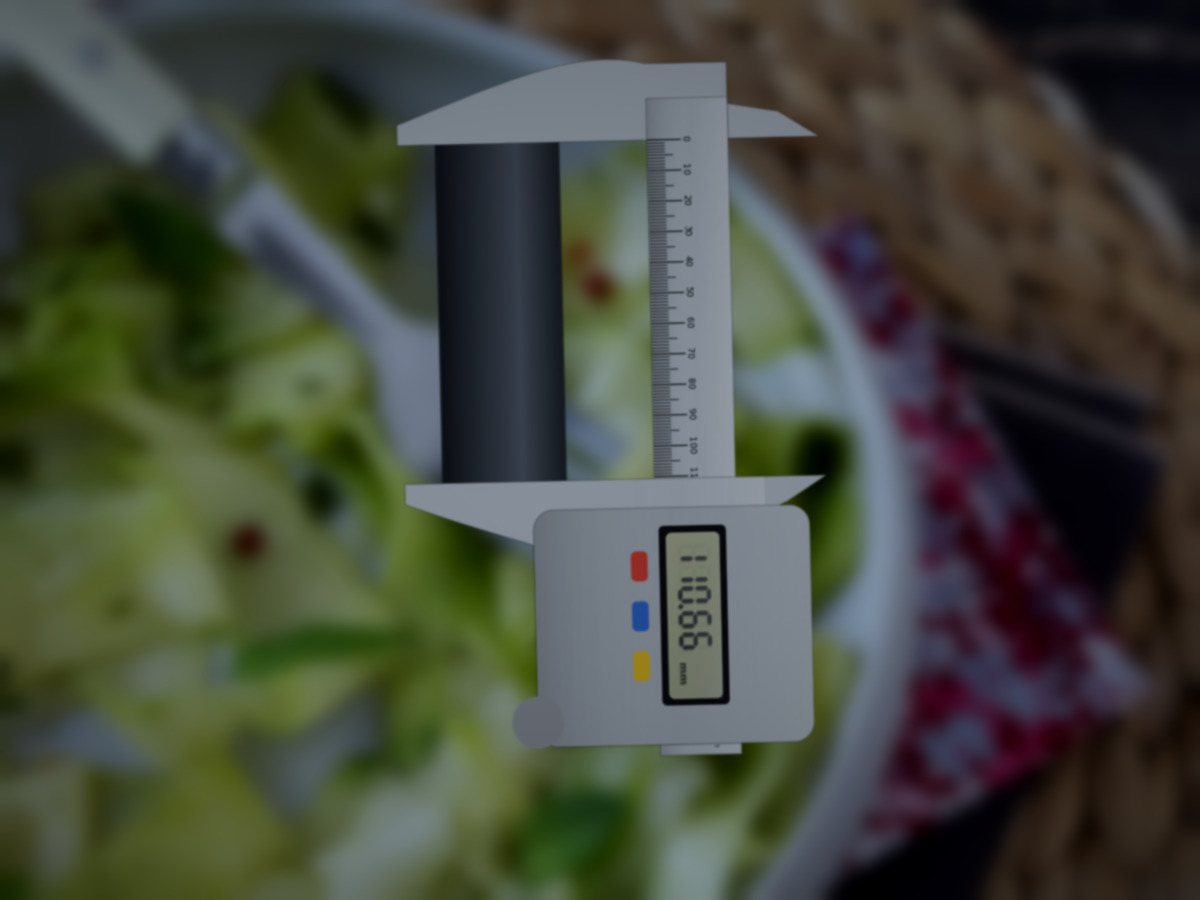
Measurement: 110.66 mm
